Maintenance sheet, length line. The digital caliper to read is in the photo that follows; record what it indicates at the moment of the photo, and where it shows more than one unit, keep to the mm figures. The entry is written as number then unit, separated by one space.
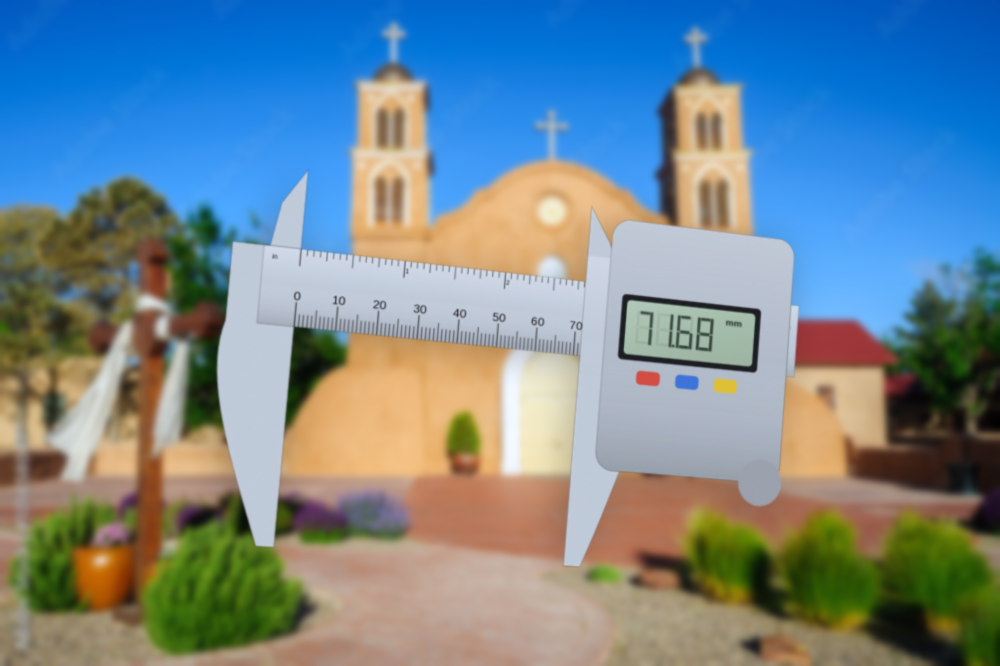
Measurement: 71.68 mm
